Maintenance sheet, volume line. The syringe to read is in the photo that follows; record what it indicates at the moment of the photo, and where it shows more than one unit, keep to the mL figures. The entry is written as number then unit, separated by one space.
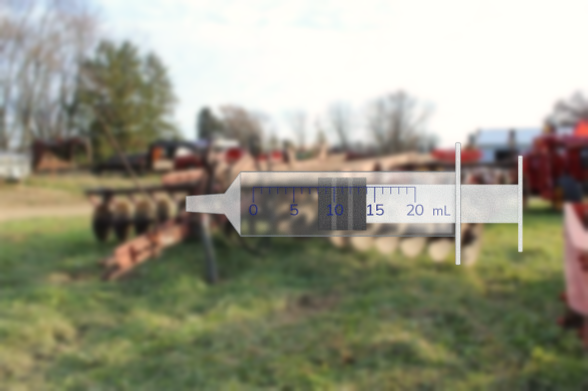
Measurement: 8 mL
